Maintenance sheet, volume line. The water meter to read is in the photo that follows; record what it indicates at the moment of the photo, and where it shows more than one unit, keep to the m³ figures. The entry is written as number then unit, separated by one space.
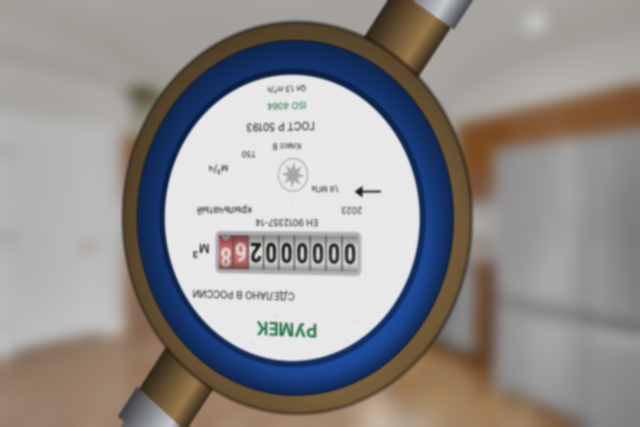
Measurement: 2.68 m³
